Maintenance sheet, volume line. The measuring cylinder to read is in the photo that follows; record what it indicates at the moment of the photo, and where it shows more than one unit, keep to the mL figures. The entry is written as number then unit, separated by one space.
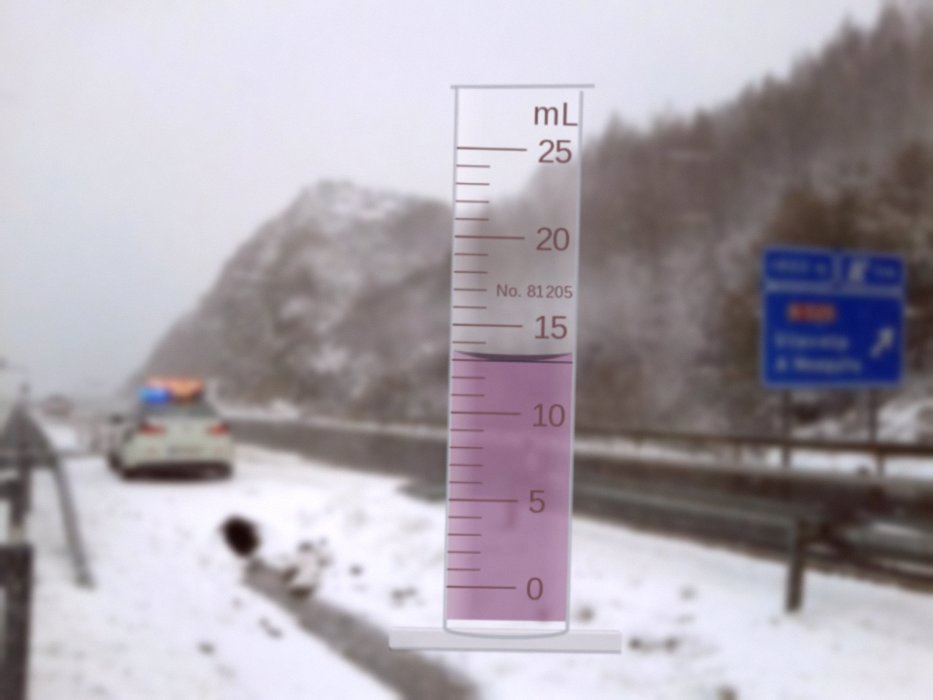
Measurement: 13 mL
